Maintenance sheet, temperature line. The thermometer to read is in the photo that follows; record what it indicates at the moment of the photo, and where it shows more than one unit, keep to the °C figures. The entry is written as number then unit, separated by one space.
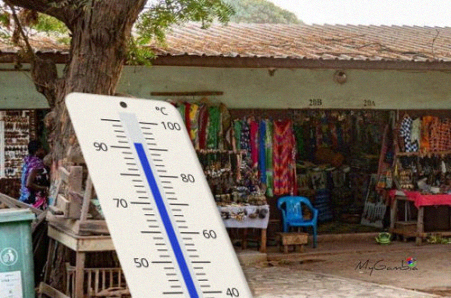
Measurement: 92 °C
